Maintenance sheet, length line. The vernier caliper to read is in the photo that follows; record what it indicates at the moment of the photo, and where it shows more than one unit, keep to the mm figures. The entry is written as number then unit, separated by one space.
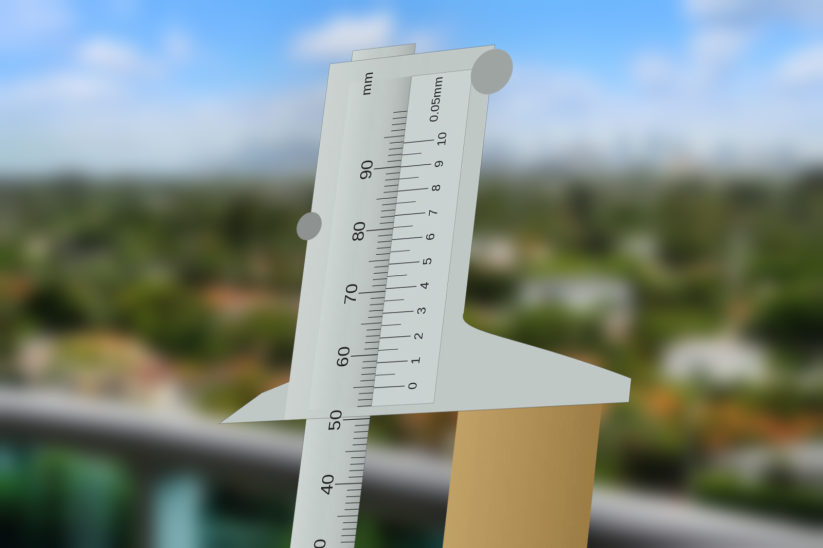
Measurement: 54.8 mm
